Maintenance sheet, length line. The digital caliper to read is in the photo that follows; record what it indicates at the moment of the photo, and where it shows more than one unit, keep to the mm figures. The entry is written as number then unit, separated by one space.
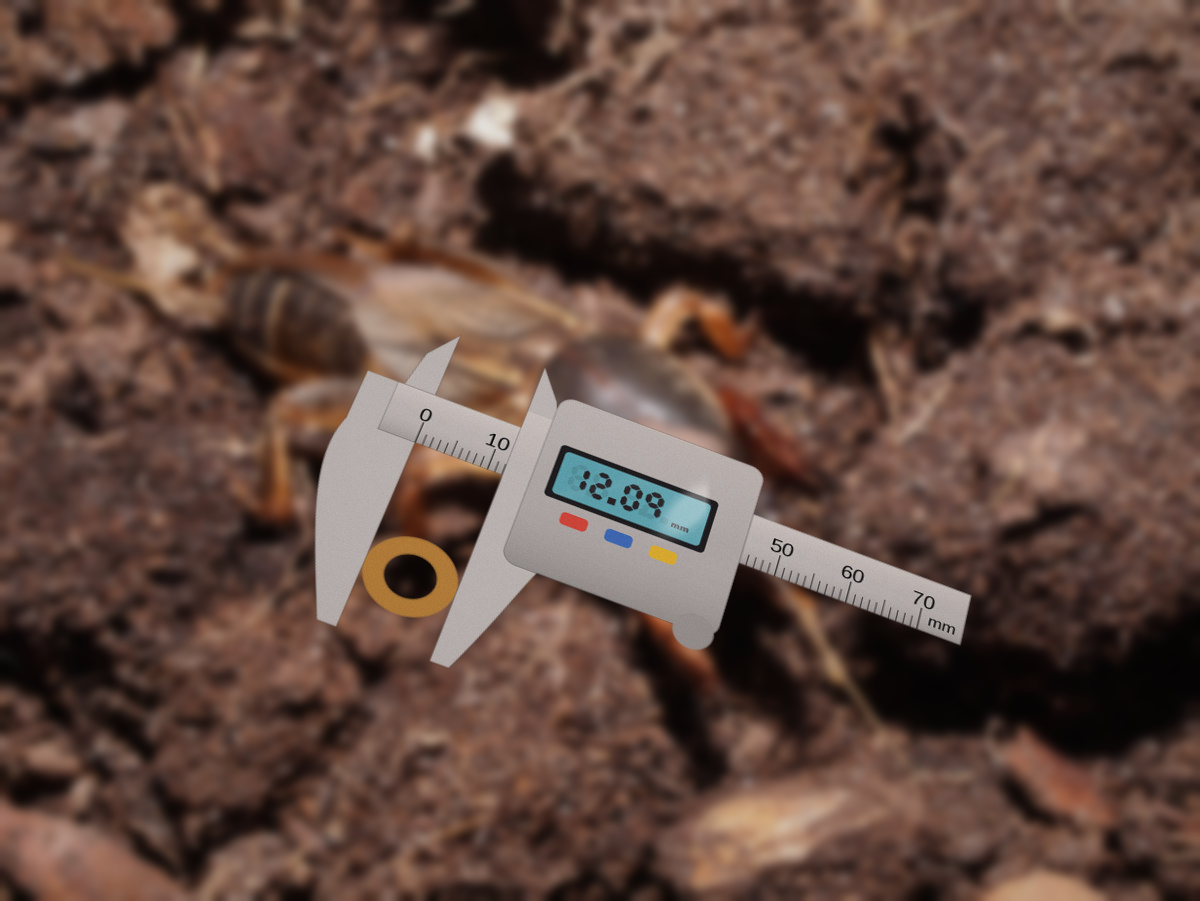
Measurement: 12.09 mm
